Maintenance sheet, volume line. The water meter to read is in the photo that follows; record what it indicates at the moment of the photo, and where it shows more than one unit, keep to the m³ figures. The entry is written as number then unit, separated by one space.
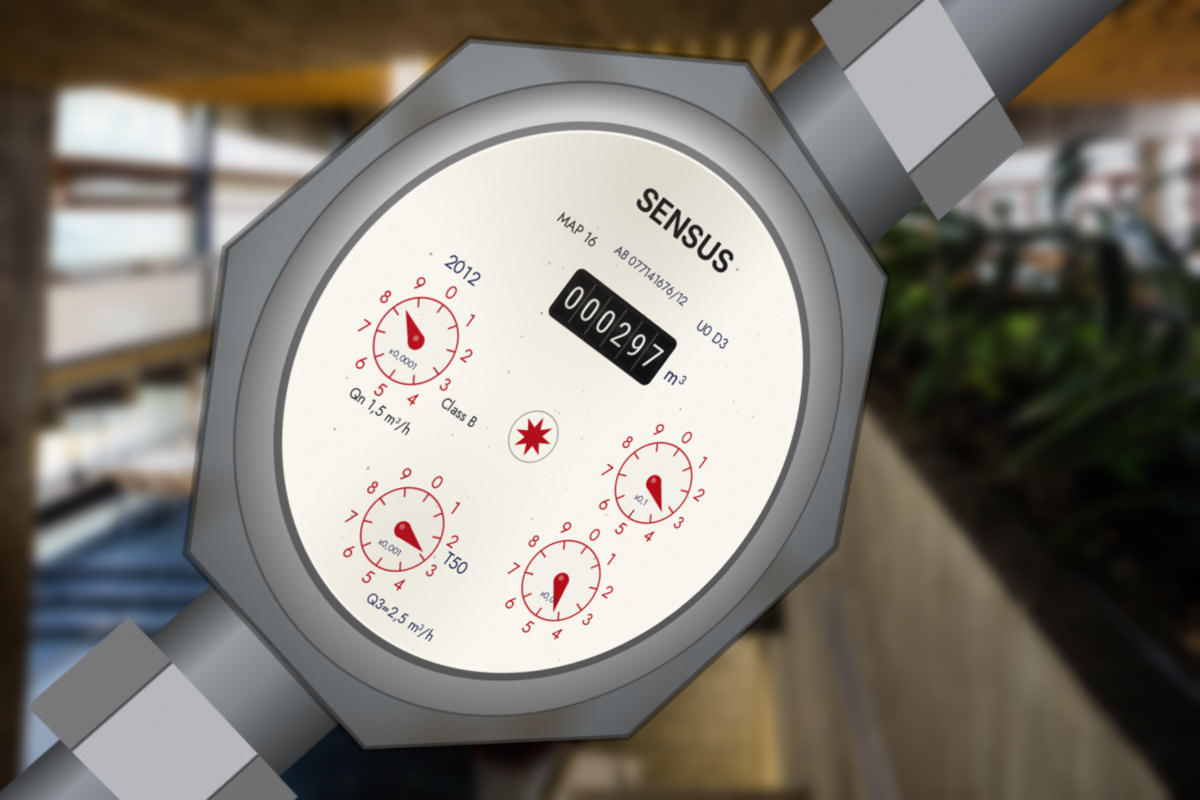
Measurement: 297.3428 m³
